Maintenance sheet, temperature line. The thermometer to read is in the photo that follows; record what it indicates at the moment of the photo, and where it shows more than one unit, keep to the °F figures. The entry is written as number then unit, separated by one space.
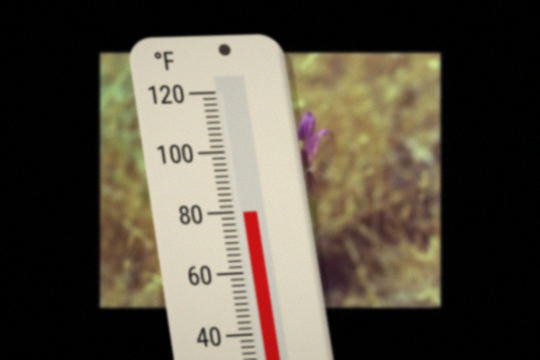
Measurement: 80 °F
